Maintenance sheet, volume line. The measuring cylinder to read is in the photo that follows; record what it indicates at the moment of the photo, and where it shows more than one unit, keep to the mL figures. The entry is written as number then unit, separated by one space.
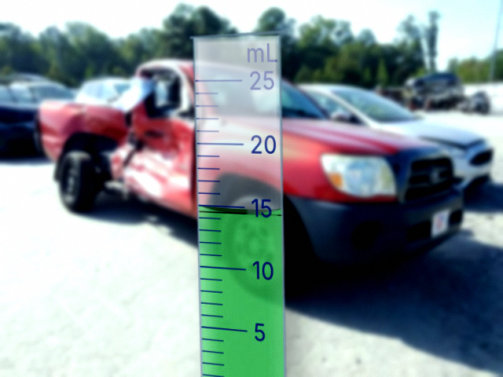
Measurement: 14.5 mL
